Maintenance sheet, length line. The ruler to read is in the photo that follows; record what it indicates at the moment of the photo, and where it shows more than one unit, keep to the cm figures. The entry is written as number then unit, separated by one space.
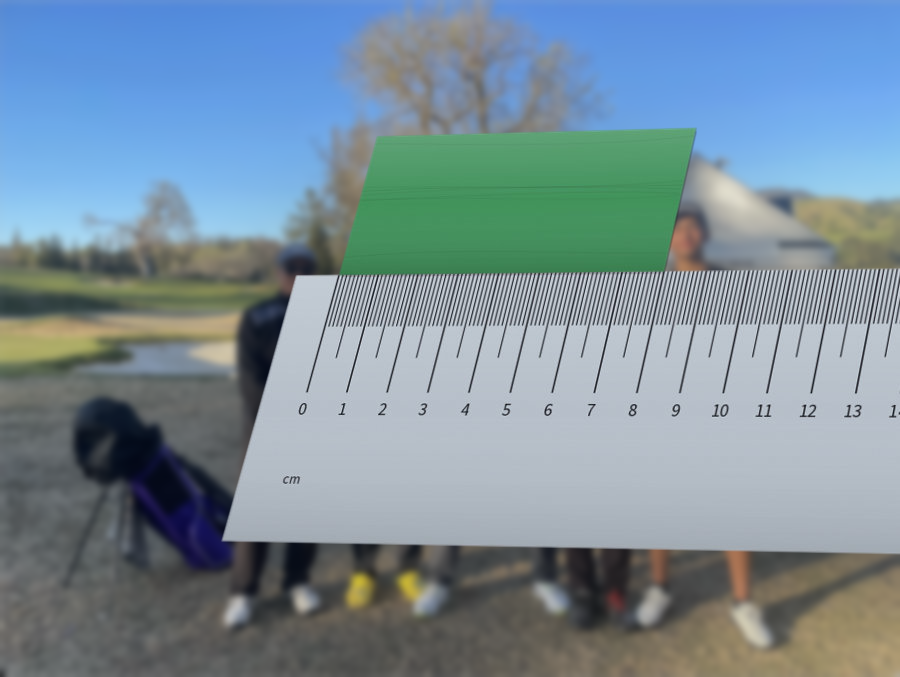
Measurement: 8 cm
